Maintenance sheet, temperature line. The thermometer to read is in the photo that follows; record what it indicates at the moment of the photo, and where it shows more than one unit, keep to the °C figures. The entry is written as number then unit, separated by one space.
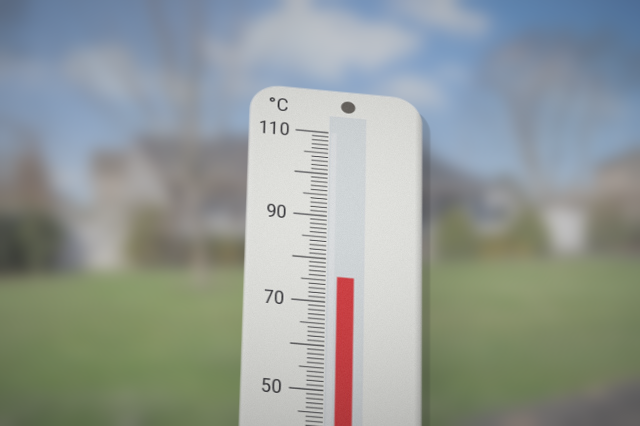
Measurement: 76 °C
